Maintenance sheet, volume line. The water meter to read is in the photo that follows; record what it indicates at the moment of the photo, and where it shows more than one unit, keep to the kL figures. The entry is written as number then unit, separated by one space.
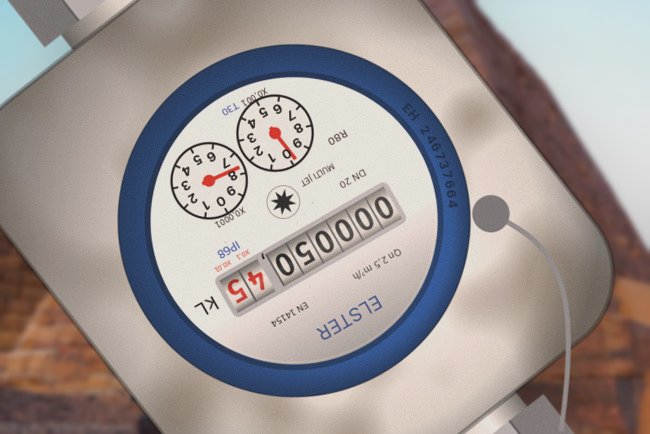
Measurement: 50.4497 kL
